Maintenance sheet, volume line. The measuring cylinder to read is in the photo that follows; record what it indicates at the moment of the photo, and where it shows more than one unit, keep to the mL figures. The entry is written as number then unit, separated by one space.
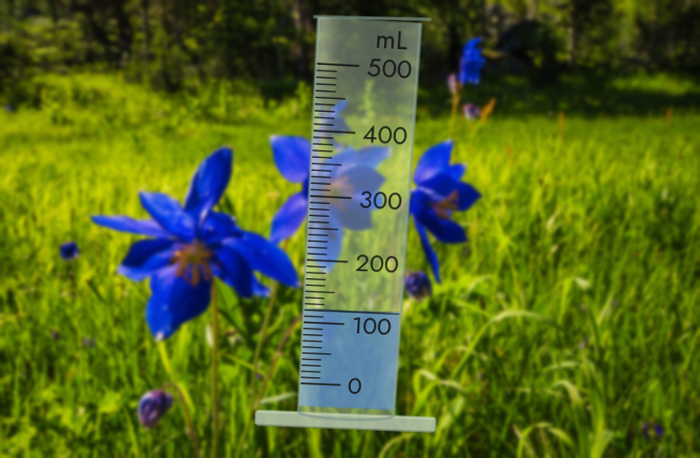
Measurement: 120 mL
